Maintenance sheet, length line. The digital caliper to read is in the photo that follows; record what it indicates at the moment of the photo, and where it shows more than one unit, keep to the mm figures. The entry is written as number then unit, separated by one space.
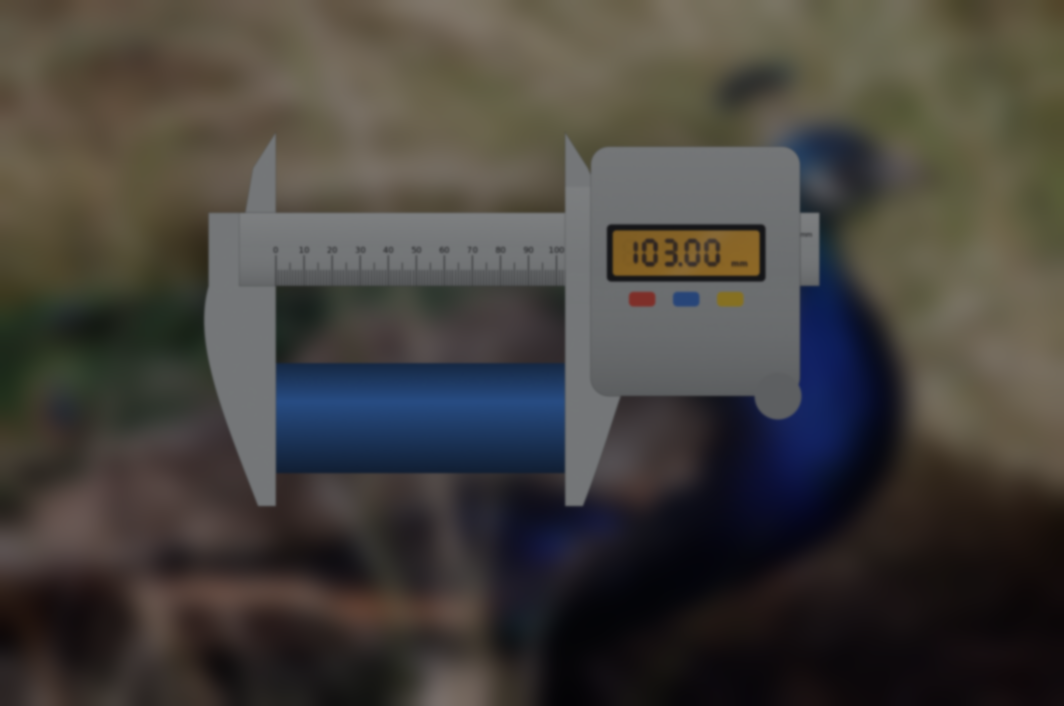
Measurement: 103.00 mm
